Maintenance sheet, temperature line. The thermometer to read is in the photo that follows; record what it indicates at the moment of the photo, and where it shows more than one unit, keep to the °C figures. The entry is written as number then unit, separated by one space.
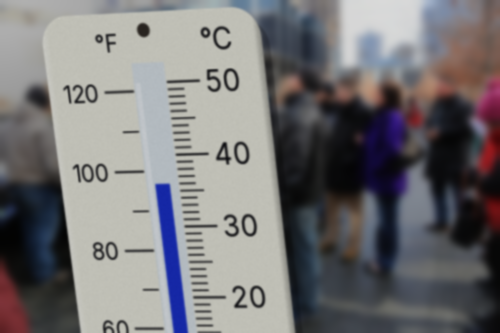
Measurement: 36 °C
